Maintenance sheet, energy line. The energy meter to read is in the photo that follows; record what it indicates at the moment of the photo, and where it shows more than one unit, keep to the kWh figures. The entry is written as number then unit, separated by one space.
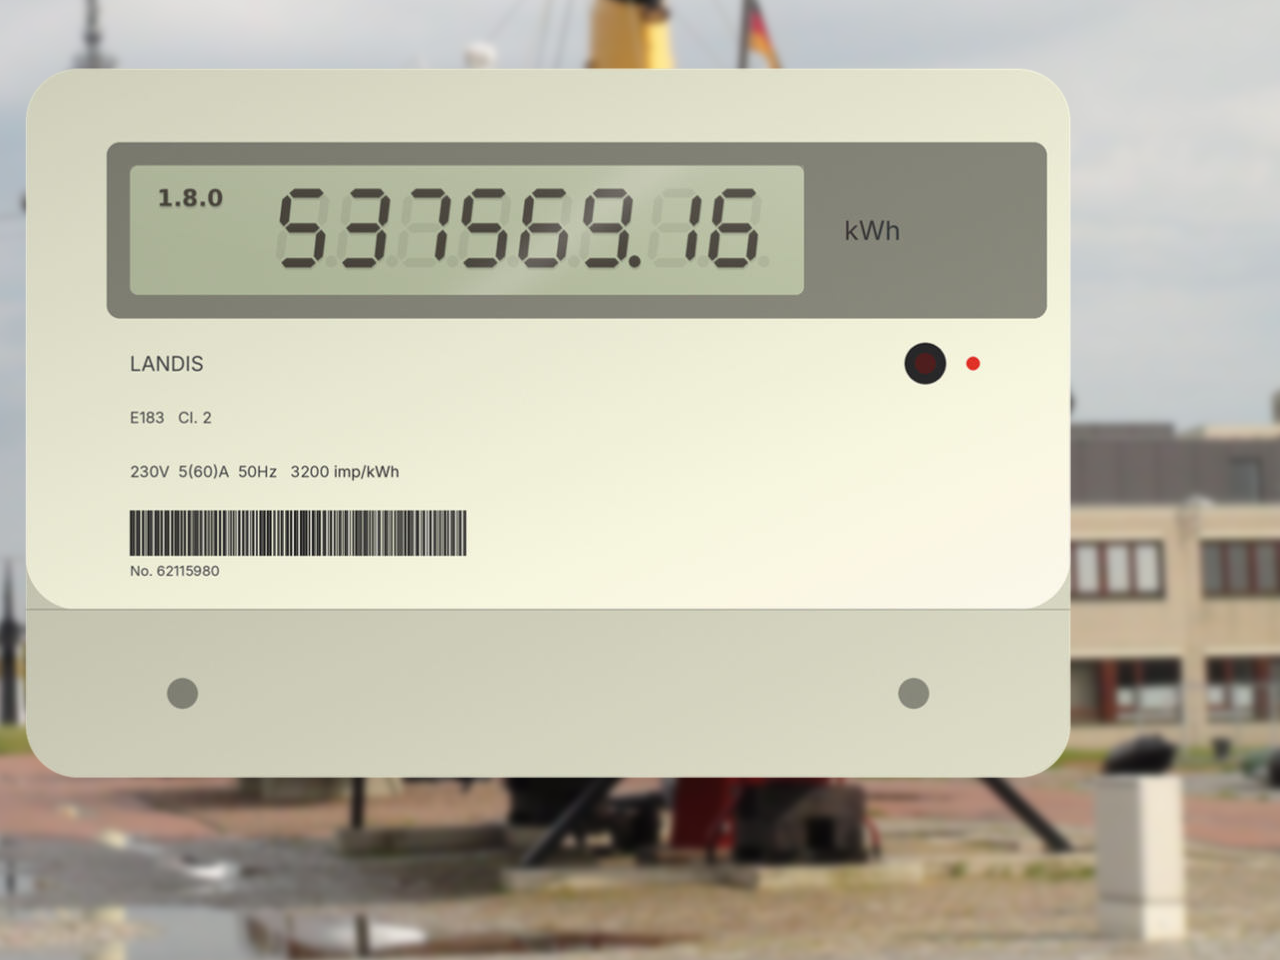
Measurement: 537569.16 kWh
